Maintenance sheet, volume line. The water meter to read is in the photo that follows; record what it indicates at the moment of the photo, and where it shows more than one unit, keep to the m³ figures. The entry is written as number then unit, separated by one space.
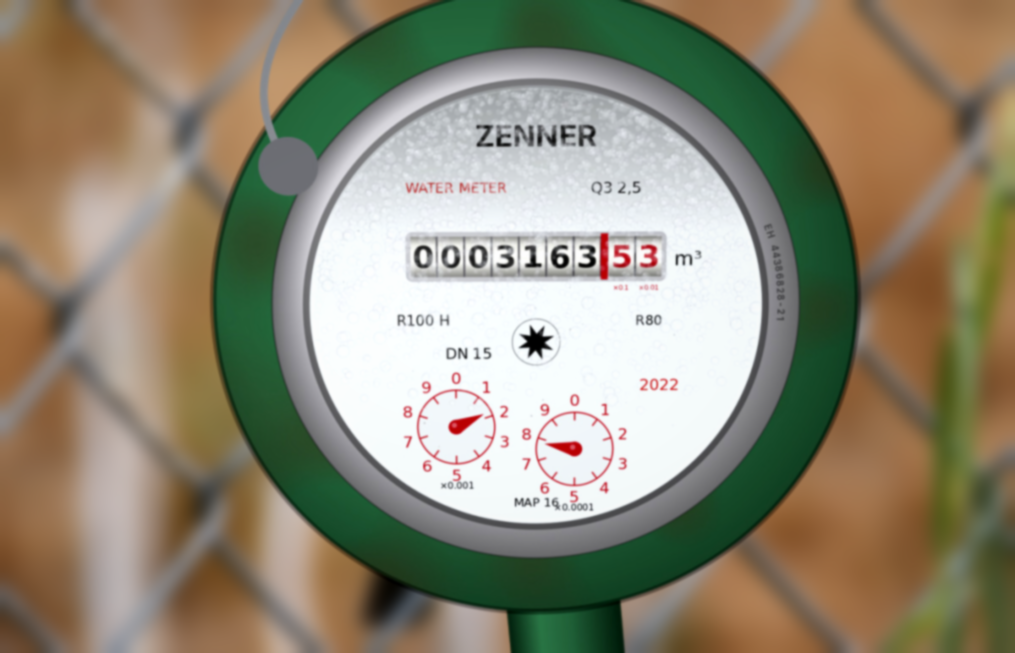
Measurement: 3163.5317 m³
